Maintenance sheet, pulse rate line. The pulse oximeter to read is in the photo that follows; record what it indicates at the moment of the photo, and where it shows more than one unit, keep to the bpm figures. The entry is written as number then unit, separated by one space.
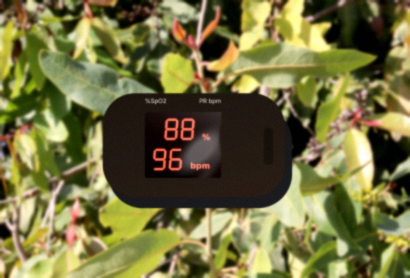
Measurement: 96 bpm
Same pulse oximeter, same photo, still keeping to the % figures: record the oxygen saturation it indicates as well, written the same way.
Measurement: 88 %
